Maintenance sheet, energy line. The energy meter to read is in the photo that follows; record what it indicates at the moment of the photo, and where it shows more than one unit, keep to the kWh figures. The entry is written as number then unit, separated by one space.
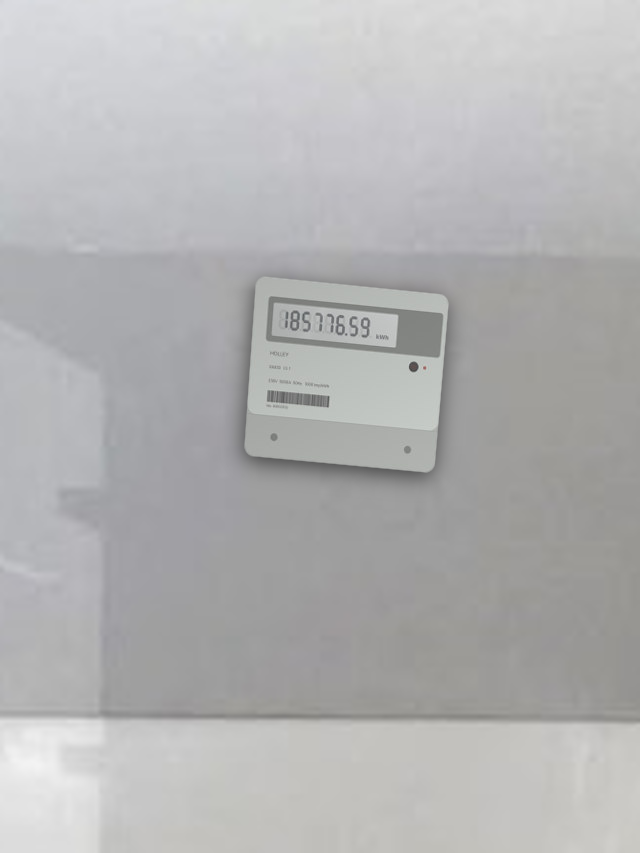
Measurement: 185776.59 kWh
